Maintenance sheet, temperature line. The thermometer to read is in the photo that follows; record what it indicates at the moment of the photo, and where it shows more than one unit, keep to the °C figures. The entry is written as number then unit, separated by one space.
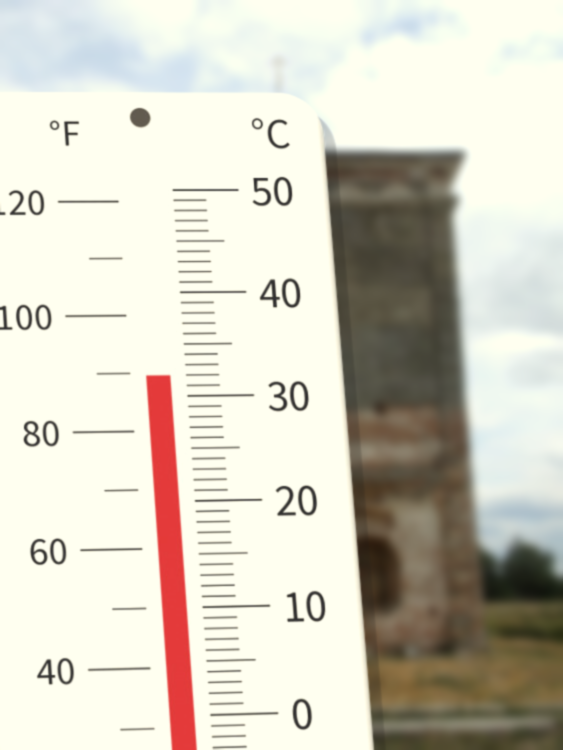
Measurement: 32 °C
